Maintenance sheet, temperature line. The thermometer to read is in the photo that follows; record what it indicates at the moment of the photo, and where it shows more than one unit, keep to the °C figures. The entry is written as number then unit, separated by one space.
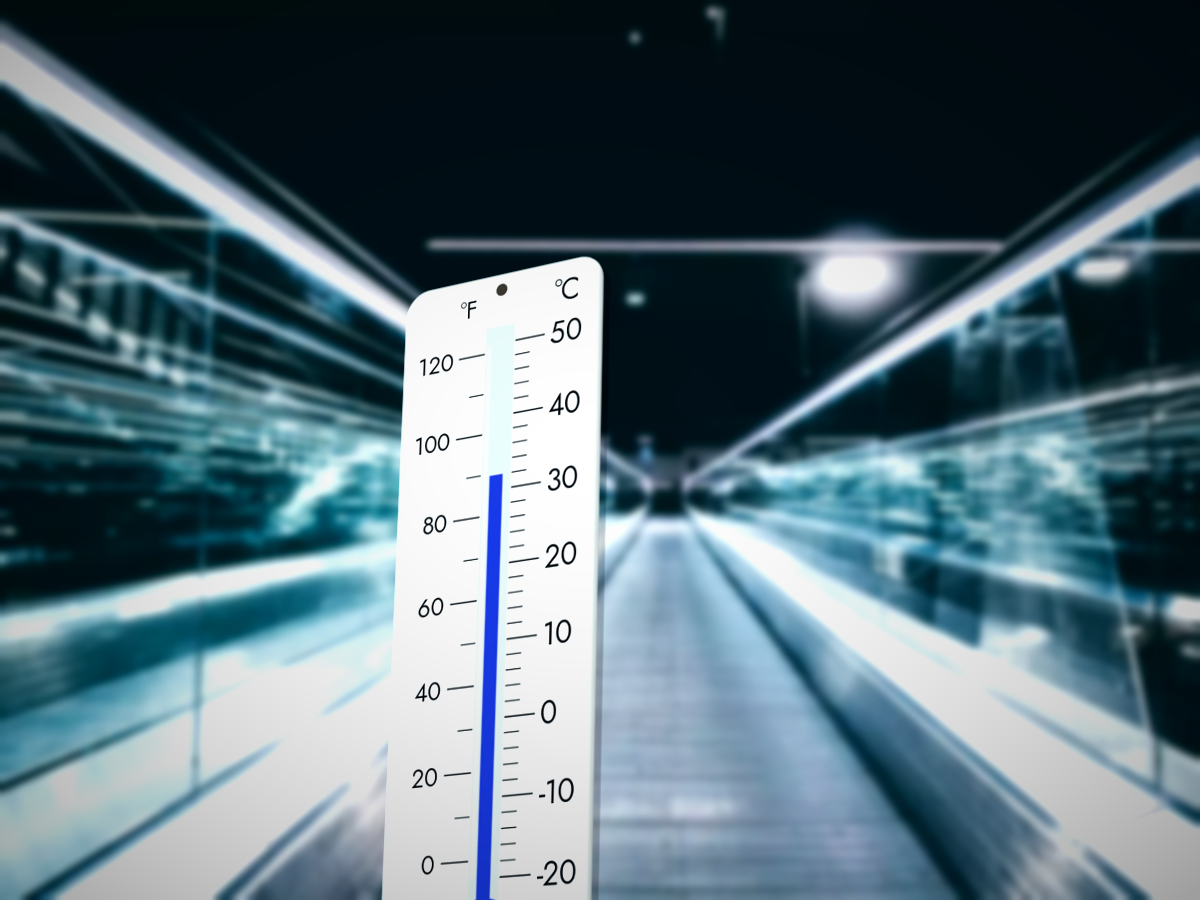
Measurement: 32 °C
